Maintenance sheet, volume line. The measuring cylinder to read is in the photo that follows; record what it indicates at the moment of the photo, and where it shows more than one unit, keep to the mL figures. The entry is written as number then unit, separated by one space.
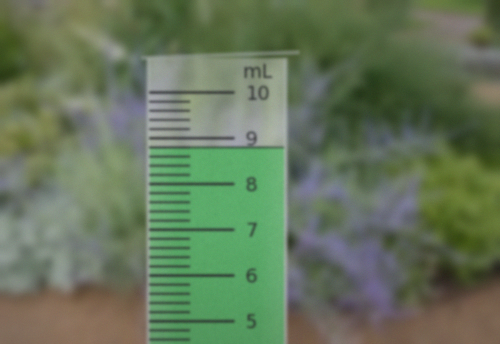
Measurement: 8.8 mL
